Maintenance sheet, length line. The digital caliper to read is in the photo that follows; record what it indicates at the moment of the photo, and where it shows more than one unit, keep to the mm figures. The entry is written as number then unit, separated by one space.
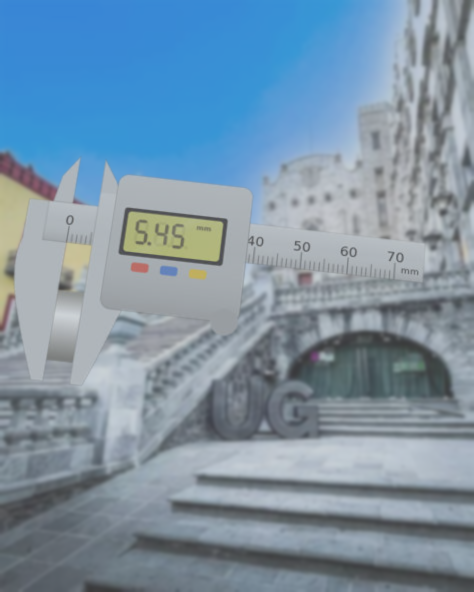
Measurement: 5.45 mm
